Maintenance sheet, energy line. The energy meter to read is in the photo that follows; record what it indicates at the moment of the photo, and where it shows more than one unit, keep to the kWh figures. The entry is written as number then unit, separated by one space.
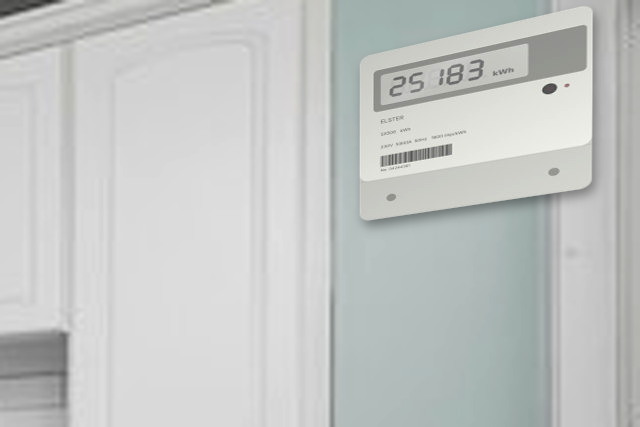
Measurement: 25183 kWh
